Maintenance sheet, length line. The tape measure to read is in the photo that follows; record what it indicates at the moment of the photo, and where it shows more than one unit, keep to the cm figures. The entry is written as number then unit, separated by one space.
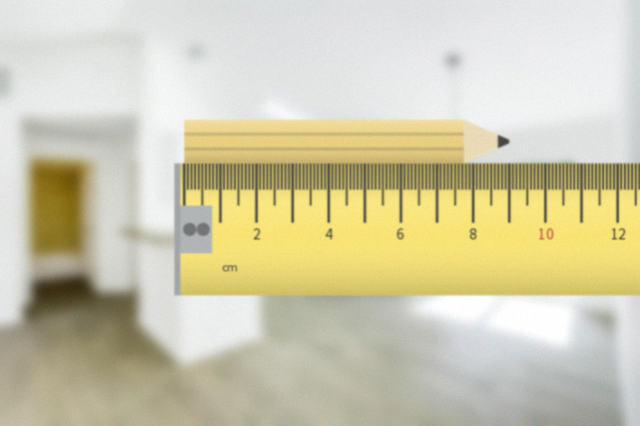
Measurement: 9 cm
